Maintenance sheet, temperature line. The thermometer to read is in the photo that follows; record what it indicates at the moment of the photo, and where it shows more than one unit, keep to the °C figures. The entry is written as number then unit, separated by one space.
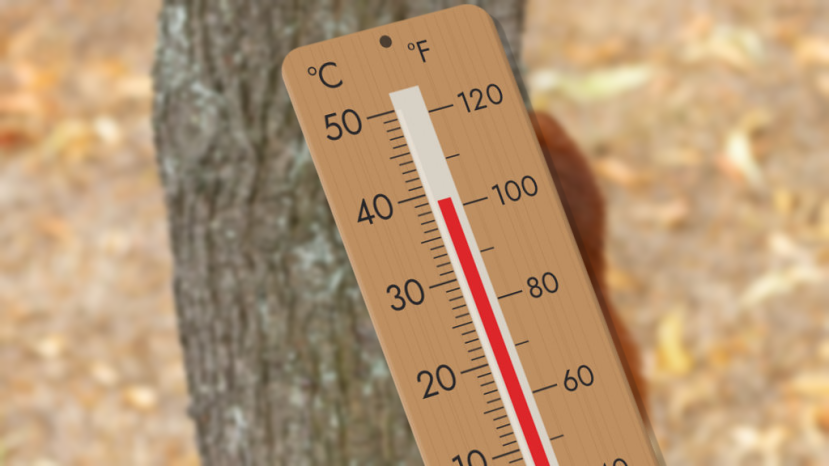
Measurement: 39 °C
